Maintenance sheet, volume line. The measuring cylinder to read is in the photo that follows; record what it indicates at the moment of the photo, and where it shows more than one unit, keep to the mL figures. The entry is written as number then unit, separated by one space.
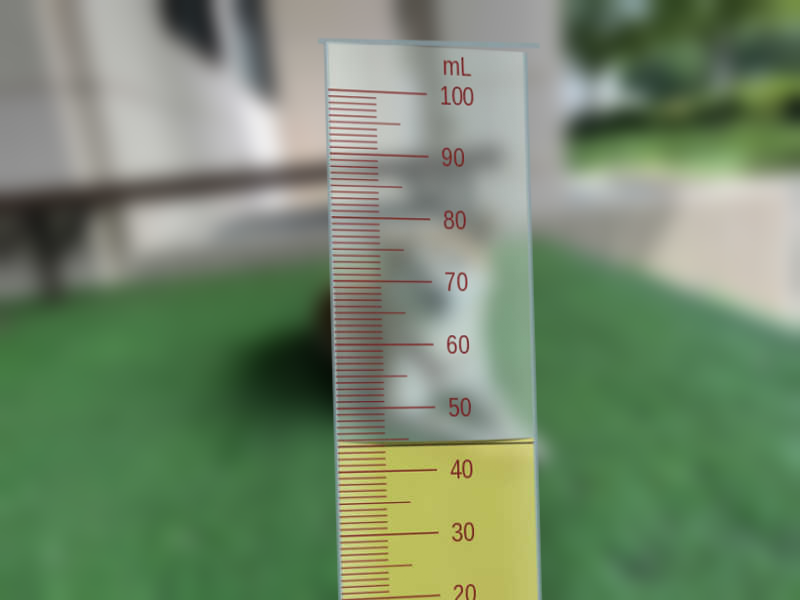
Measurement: 44 mL
